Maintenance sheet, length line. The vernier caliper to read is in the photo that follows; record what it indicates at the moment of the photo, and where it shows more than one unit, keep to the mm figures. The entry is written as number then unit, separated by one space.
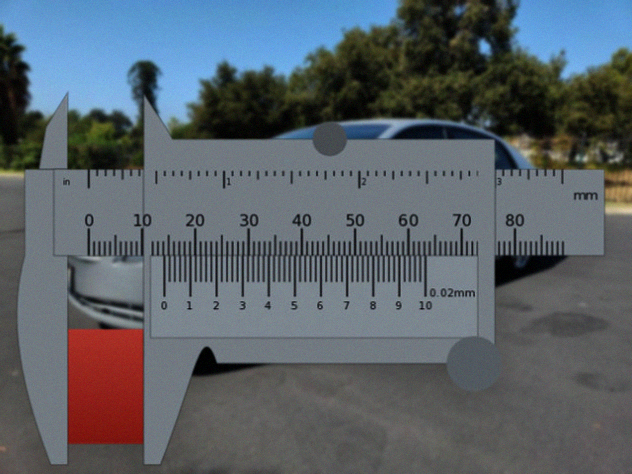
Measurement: 14.2 mm
